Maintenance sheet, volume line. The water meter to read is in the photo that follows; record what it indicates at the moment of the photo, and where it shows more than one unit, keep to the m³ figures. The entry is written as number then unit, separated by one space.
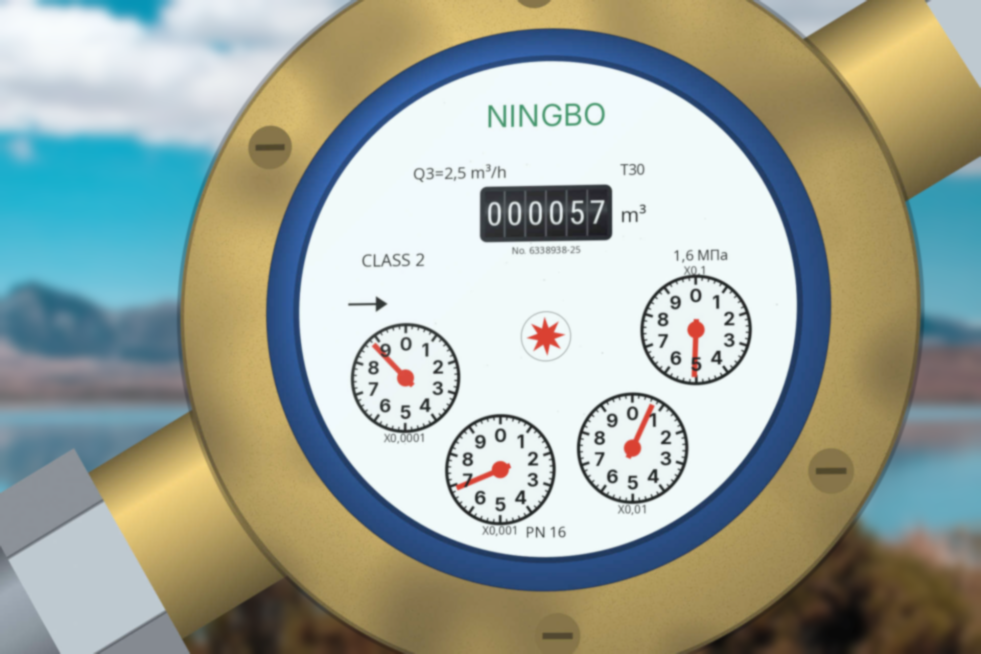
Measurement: 57.5068 m³
